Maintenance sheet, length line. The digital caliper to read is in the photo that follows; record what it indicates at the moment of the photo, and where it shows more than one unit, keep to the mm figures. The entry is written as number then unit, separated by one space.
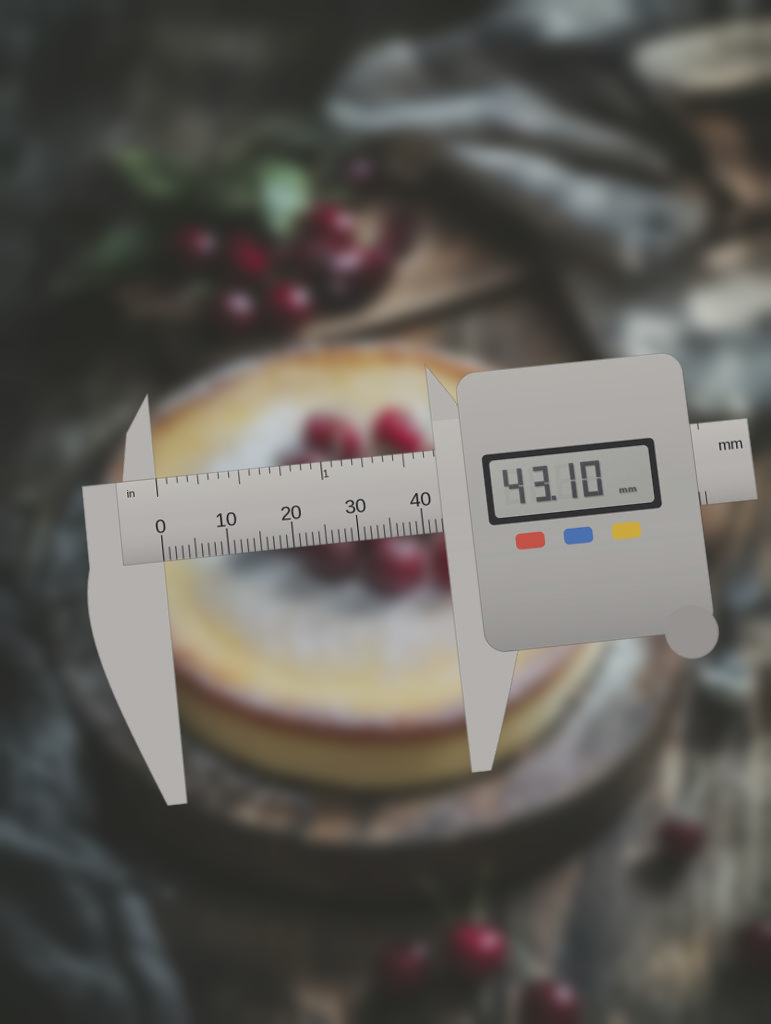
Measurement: 43.10 mm
